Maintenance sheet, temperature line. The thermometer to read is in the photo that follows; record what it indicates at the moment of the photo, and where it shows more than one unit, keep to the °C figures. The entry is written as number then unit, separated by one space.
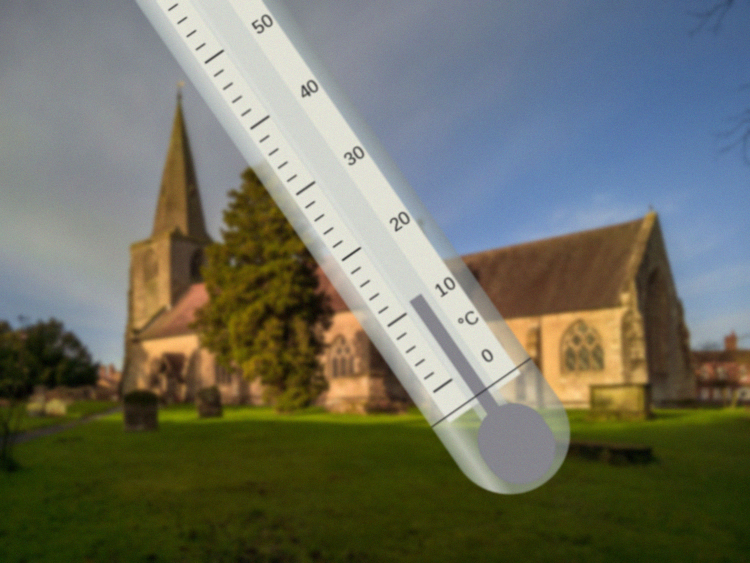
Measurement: 11 °C
